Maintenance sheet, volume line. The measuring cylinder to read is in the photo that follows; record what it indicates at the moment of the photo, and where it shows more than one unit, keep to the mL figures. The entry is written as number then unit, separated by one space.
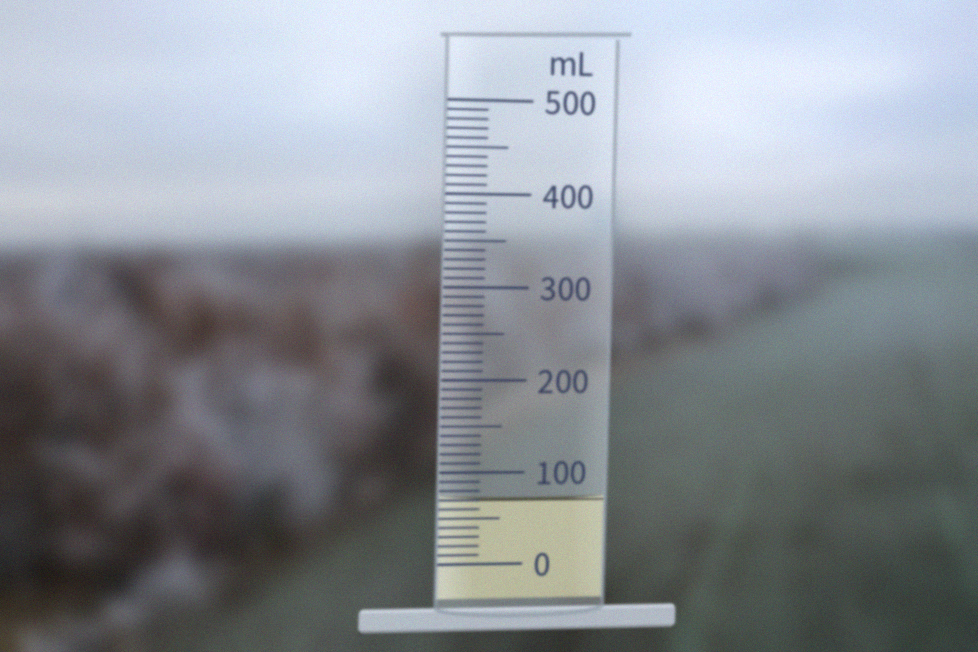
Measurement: 70 mL
